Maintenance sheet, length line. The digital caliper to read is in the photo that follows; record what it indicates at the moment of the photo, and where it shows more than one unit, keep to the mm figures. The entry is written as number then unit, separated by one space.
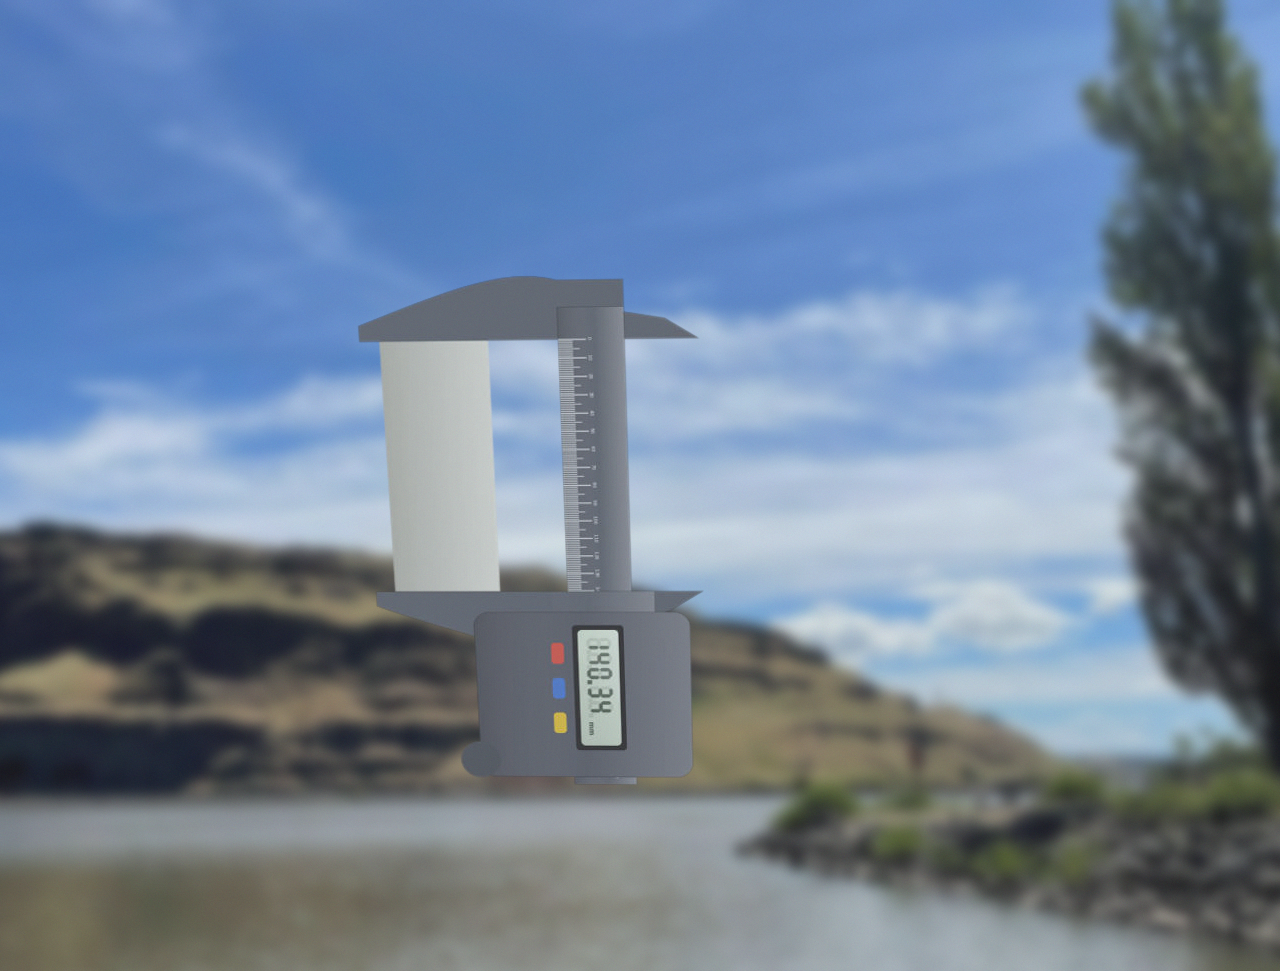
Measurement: 140.34 mm
